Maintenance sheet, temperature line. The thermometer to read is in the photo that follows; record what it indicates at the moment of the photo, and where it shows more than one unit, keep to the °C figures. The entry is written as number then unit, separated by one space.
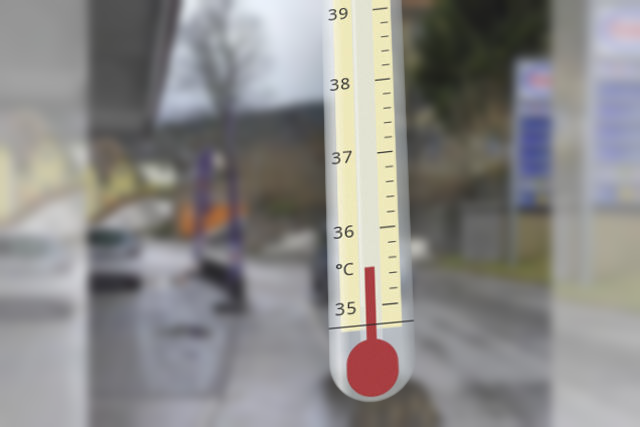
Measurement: 35.5 °C
